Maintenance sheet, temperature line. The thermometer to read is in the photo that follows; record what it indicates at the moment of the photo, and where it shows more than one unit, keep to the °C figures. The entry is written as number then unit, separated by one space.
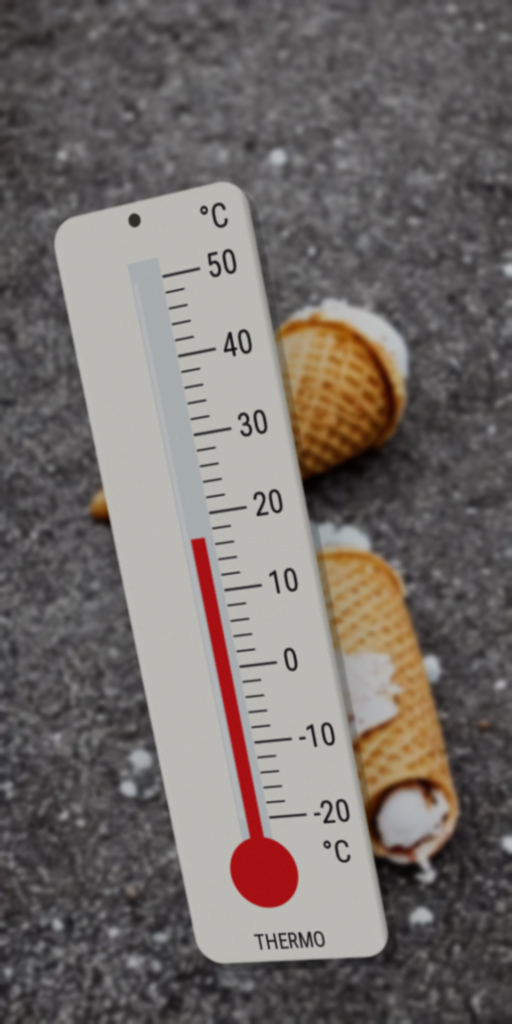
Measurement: 17 °C
